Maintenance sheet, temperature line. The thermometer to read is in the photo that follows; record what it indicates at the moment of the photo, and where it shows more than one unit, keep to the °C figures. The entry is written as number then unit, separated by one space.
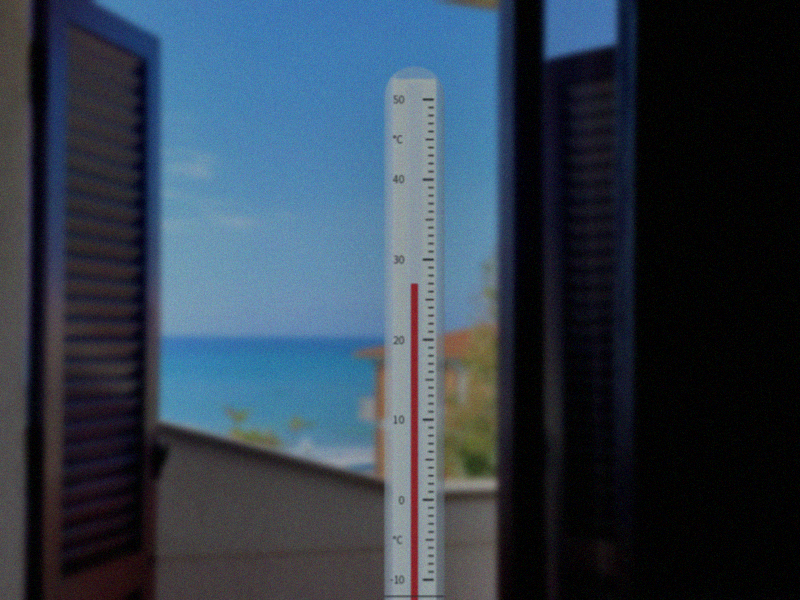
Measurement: 27 °C
